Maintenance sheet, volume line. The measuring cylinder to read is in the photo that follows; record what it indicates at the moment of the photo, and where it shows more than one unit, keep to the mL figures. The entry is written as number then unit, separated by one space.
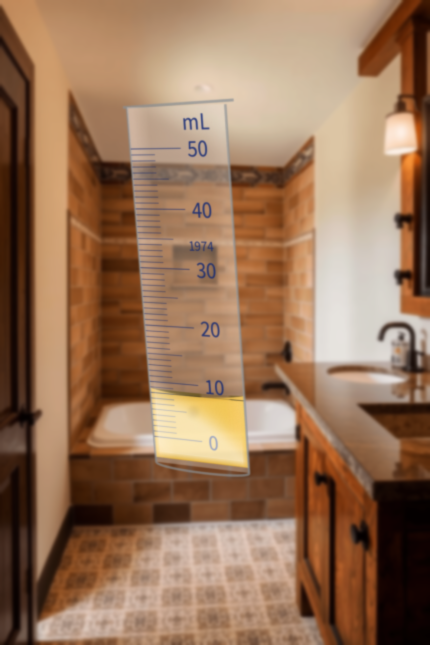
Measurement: 8 mL
